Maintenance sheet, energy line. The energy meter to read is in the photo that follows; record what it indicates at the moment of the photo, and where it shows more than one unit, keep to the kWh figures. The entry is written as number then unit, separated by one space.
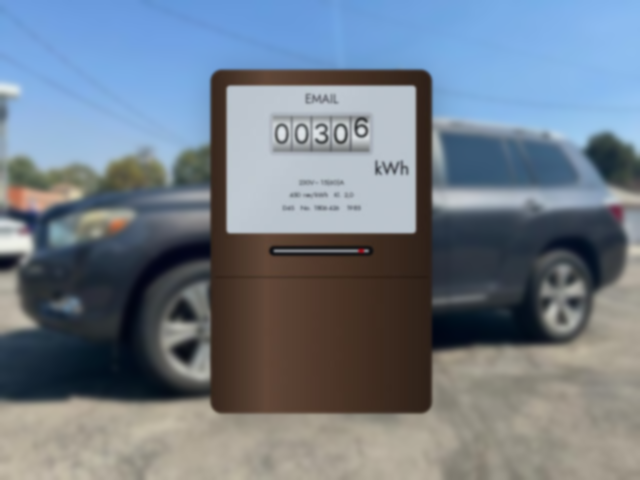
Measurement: 306 kWh
